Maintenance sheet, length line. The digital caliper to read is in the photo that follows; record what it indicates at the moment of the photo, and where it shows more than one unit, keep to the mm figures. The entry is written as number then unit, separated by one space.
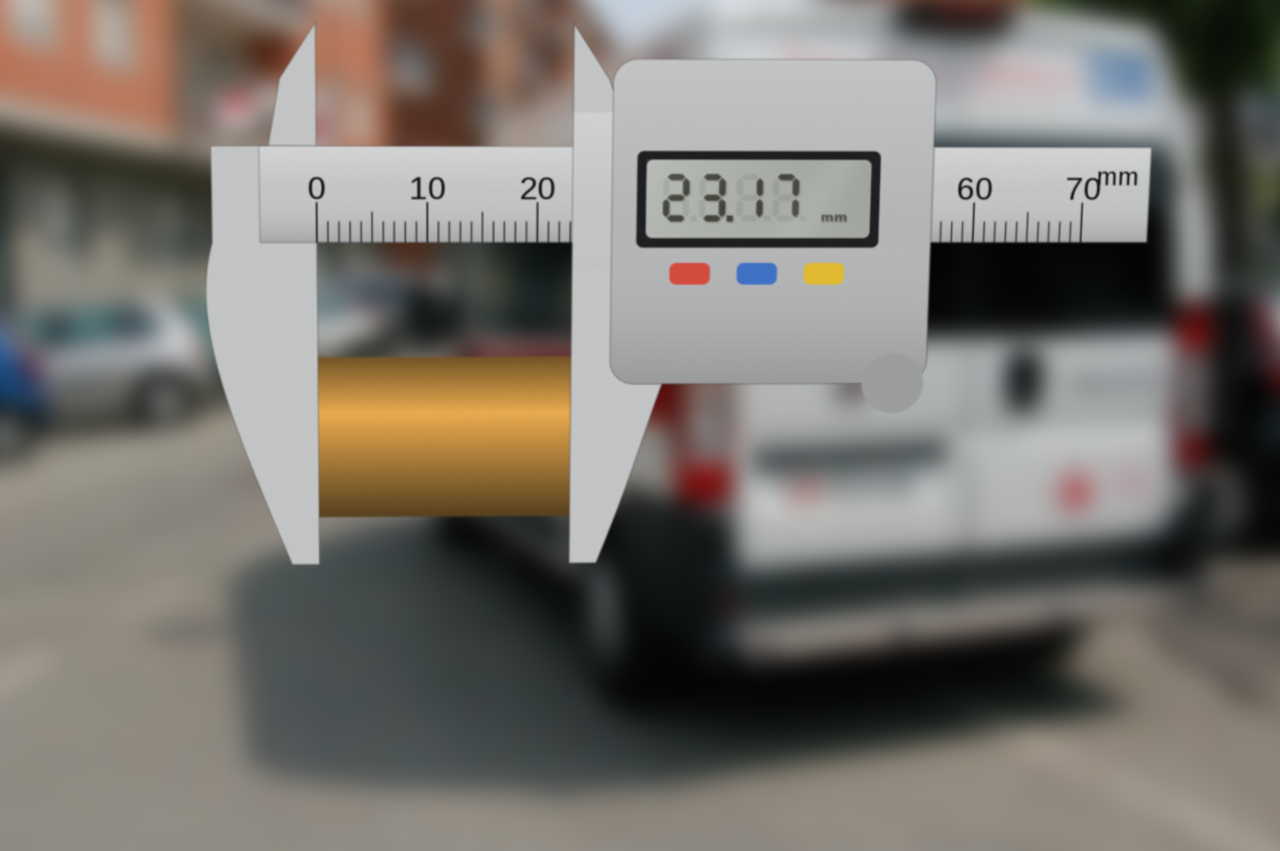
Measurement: 23.17 mm
